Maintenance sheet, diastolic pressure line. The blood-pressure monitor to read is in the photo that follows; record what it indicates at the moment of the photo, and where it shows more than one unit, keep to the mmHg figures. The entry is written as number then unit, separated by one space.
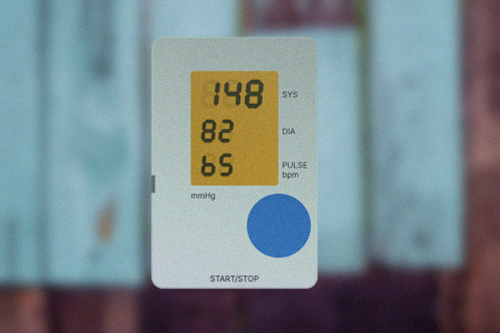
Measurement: 82 mmHg
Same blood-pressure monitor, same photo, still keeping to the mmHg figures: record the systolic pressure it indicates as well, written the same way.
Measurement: 148 mmHg
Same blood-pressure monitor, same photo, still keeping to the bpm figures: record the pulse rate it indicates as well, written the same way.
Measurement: 65 bpm
